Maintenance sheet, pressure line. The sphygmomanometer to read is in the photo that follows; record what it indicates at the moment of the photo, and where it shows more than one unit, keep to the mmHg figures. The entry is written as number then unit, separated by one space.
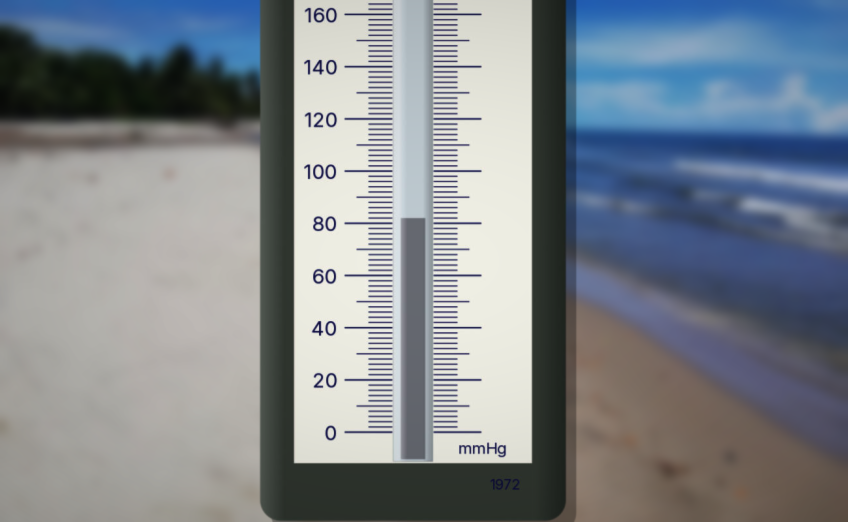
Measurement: 82 mmHg
